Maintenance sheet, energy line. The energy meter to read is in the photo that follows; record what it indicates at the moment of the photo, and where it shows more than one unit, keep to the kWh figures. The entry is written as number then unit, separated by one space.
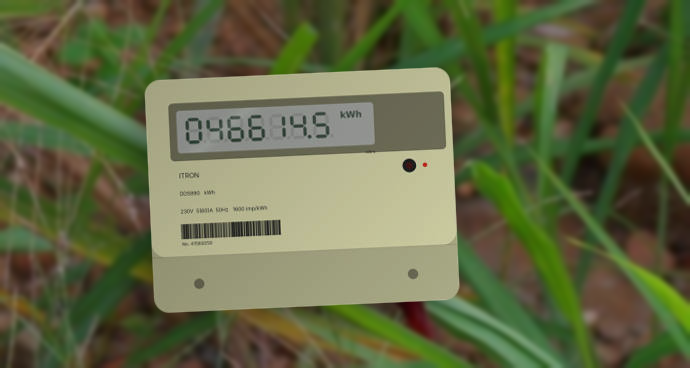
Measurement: 46614.5 kWh
